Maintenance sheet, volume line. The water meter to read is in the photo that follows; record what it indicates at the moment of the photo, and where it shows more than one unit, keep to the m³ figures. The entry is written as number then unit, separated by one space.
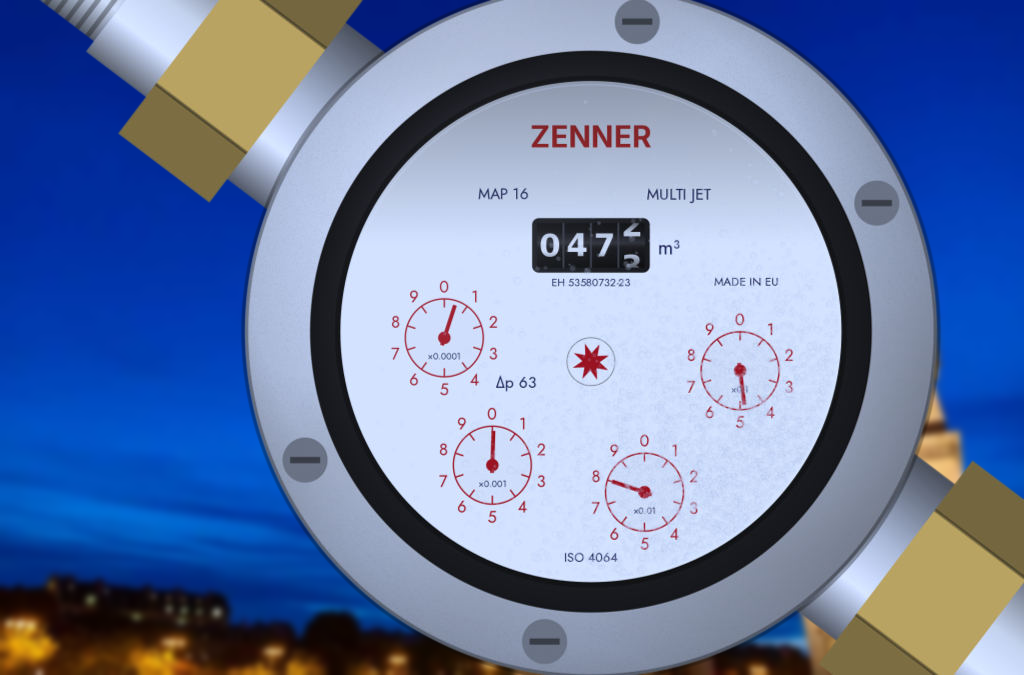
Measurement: 472.4800 m³
